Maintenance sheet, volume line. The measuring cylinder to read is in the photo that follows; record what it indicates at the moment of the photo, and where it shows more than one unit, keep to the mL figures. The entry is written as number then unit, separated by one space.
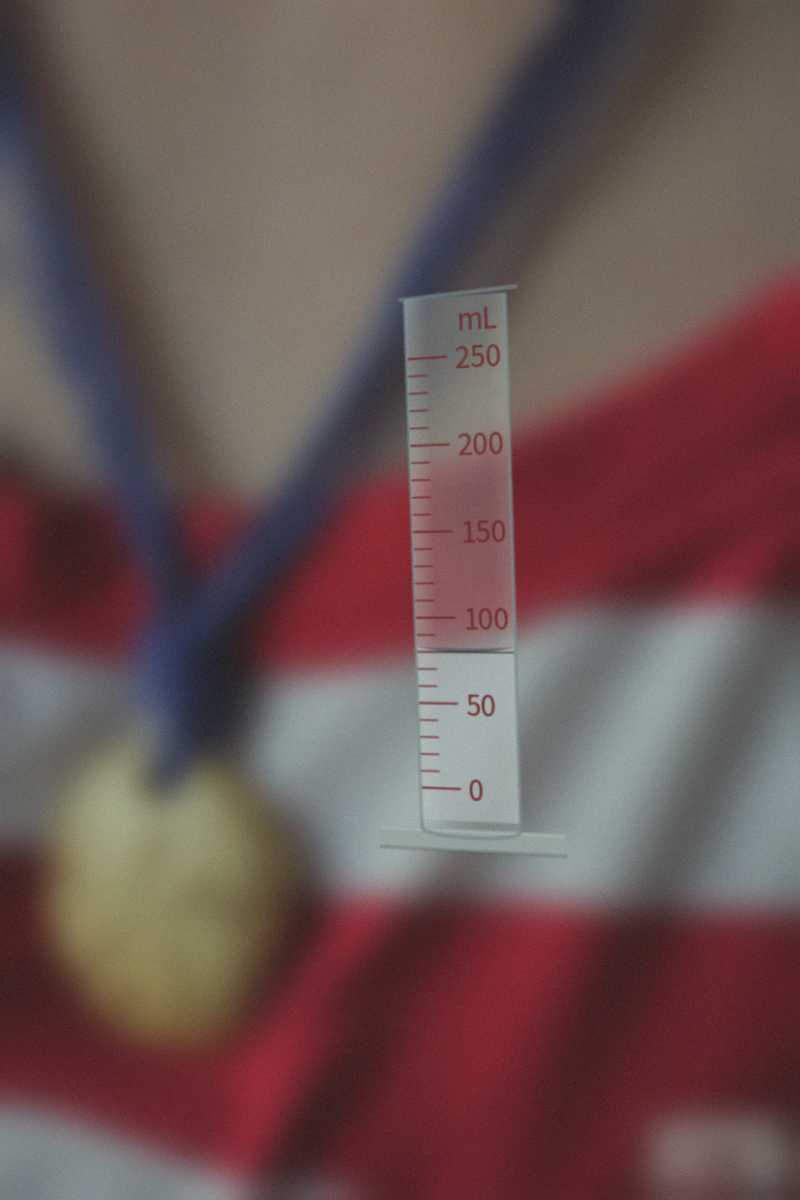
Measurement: 80 mL
